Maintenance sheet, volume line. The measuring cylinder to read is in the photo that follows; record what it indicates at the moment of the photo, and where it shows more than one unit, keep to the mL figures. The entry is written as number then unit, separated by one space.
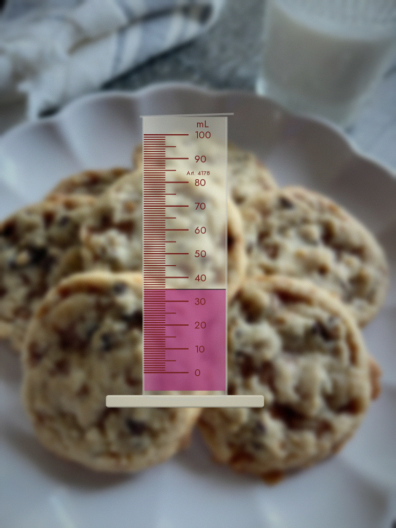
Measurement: 35 mL
